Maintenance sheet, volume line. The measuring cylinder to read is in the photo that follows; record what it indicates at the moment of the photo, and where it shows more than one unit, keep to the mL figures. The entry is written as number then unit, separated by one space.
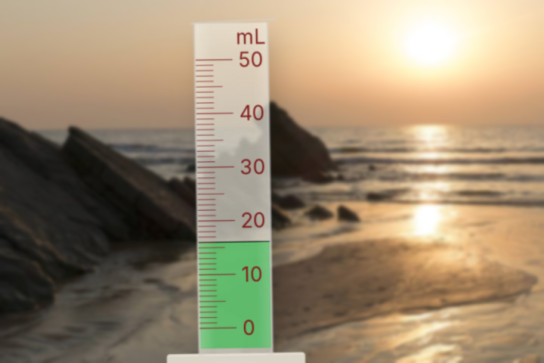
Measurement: 16 mL
